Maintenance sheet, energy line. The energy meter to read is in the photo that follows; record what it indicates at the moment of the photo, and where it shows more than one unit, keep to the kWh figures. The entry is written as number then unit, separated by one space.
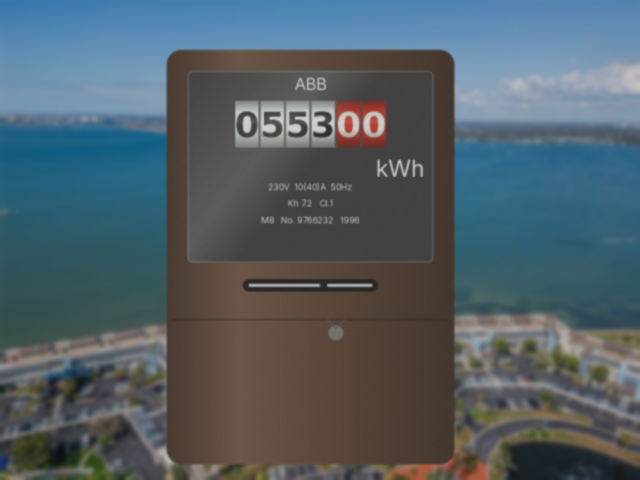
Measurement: 553.00 kWh
